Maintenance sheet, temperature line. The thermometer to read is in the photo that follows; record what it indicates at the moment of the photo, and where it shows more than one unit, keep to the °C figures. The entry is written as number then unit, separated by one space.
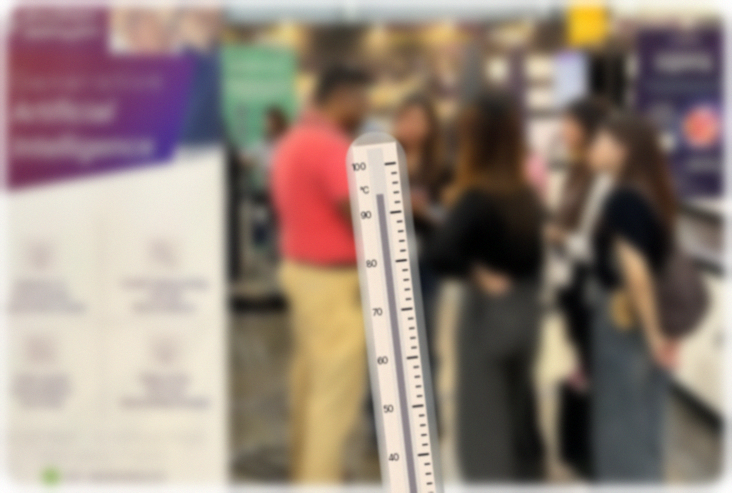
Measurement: 94 °C
